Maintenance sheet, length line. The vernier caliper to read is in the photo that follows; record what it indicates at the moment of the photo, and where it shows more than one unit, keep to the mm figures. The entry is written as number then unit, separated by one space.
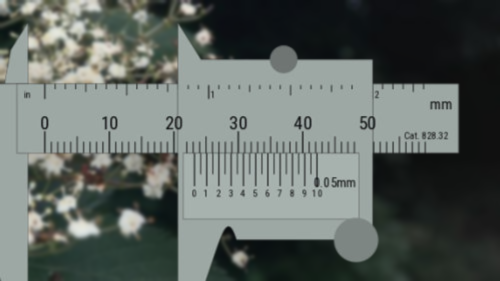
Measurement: 23.2 mm
